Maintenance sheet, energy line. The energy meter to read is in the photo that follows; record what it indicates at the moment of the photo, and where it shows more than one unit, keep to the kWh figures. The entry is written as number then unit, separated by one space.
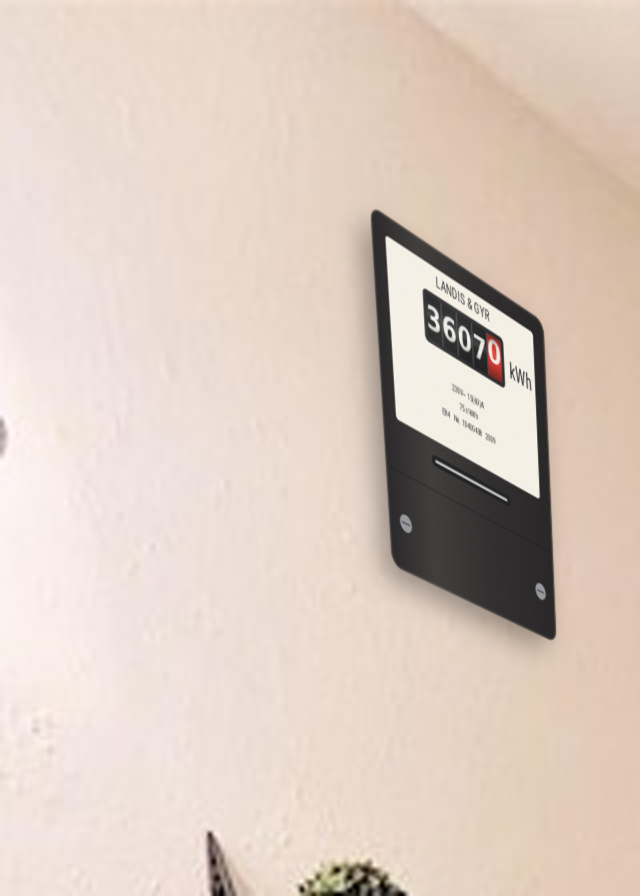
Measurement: 3607.0 kWh
